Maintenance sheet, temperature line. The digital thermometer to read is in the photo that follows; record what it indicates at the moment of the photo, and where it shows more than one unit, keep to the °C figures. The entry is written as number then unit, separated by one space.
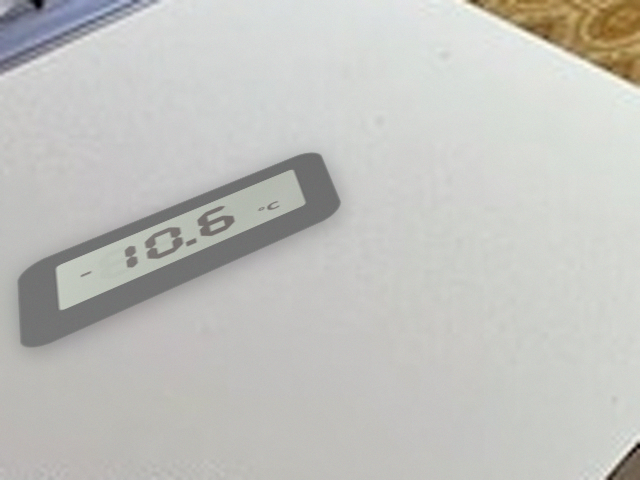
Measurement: -10.6 °C
